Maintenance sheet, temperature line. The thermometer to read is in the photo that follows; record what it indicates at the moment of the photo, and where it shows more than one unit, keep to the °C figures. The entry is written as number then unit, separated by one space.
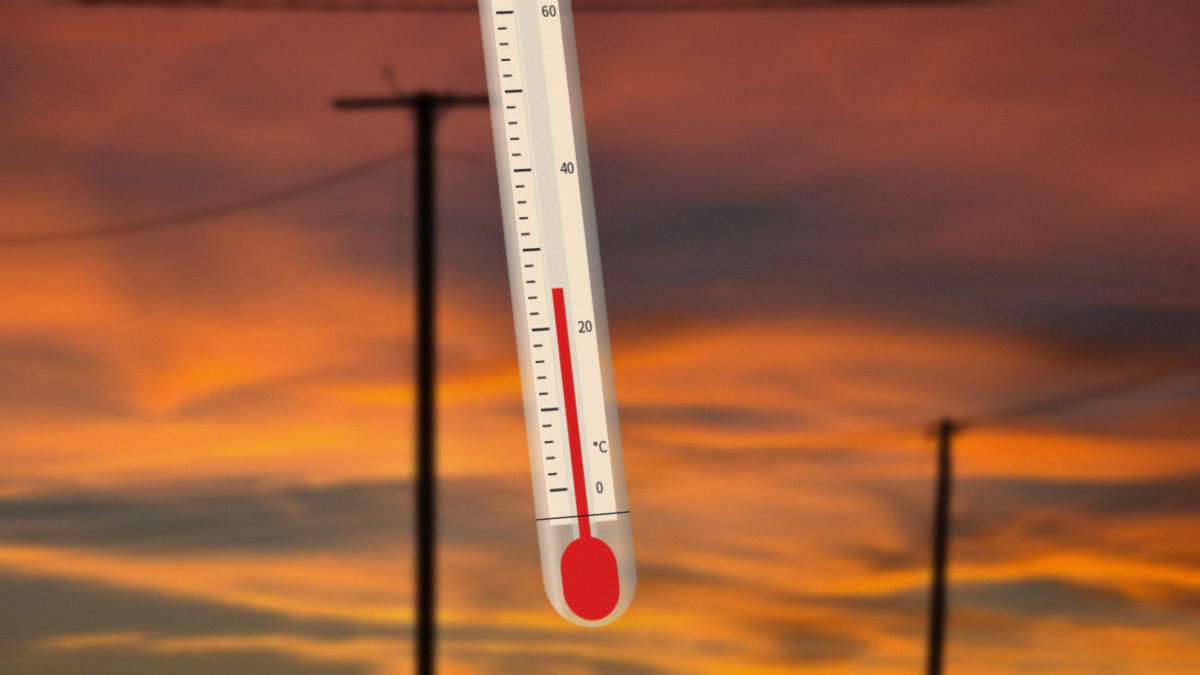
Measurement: 25 °C
